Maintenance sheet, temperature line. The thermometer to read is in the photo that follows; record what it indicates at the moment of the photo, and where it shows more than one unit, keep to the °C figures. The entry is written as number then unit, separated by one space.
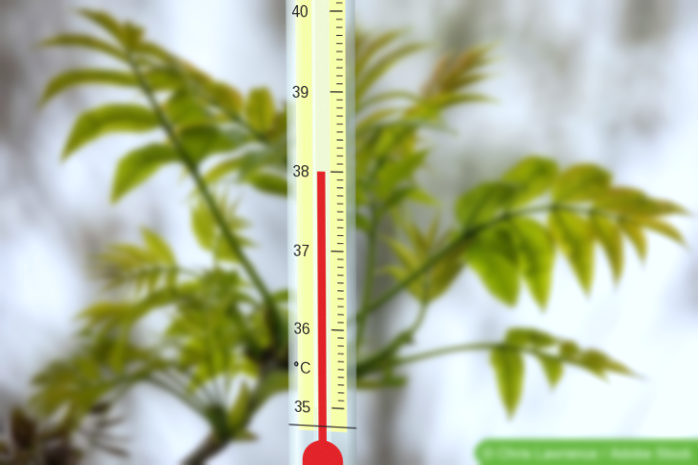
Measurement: 38 °C
